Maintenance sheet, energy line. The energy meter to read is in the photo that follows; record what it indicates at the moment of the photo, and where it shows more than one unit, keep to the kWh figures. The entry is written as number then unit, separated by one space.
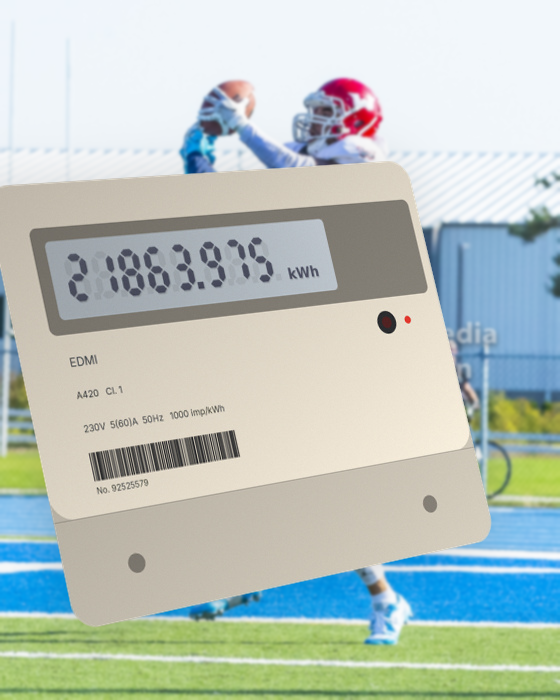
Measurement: 21863.975 kWh
